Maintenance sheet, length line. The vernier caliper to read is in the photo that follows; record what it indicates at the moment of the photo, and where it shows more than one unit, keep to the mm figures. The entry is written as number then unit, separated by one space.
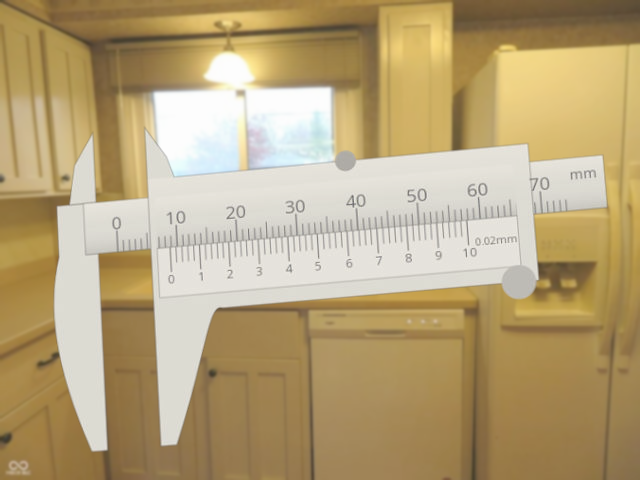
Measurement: 8.8 mm
